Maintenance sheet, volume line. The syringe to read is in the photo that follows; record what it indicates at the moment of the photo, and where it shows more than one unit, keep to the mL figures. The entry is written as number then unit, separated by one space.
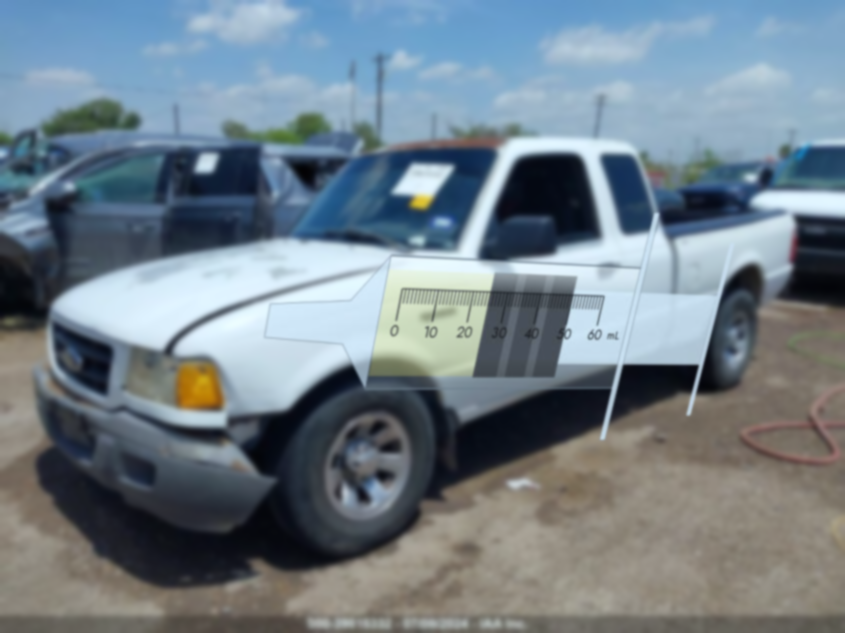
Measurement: 25 mL
